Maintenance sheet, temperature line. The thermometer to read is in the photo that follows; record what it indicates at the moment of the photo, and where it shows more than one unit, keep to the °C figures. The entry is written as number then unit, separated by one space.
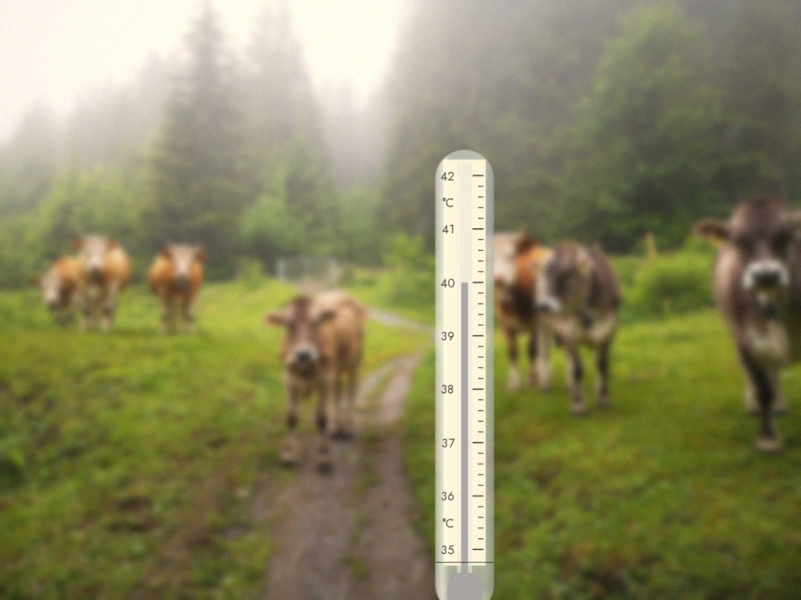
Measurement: 40 °C
